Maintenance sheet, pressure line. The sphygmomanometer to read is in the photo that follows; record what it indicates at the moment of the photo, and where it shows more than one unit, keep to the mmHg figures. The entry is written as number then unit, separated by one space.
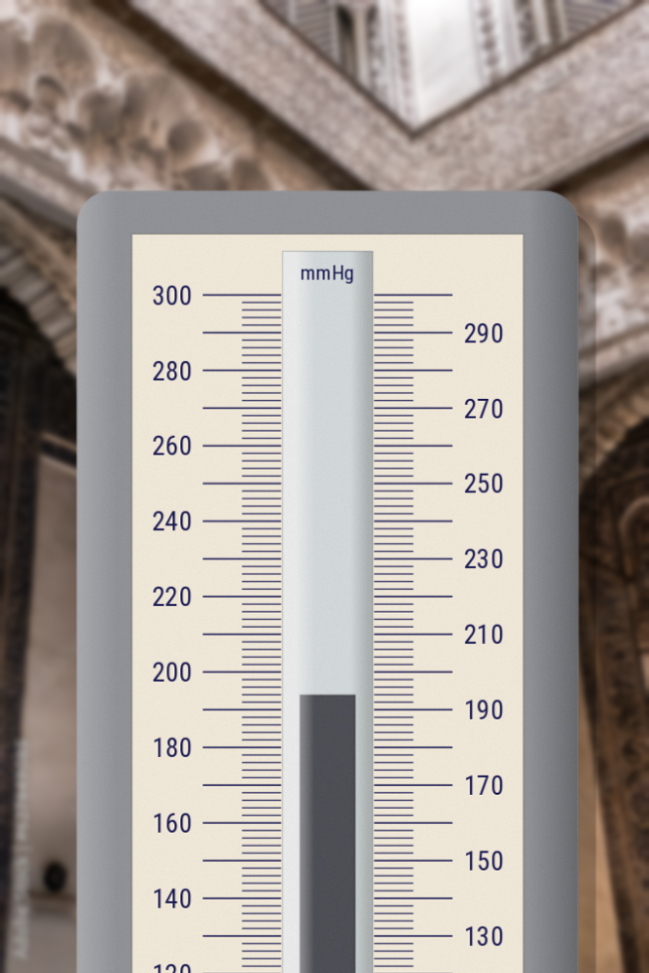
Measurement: 194 mmHg
